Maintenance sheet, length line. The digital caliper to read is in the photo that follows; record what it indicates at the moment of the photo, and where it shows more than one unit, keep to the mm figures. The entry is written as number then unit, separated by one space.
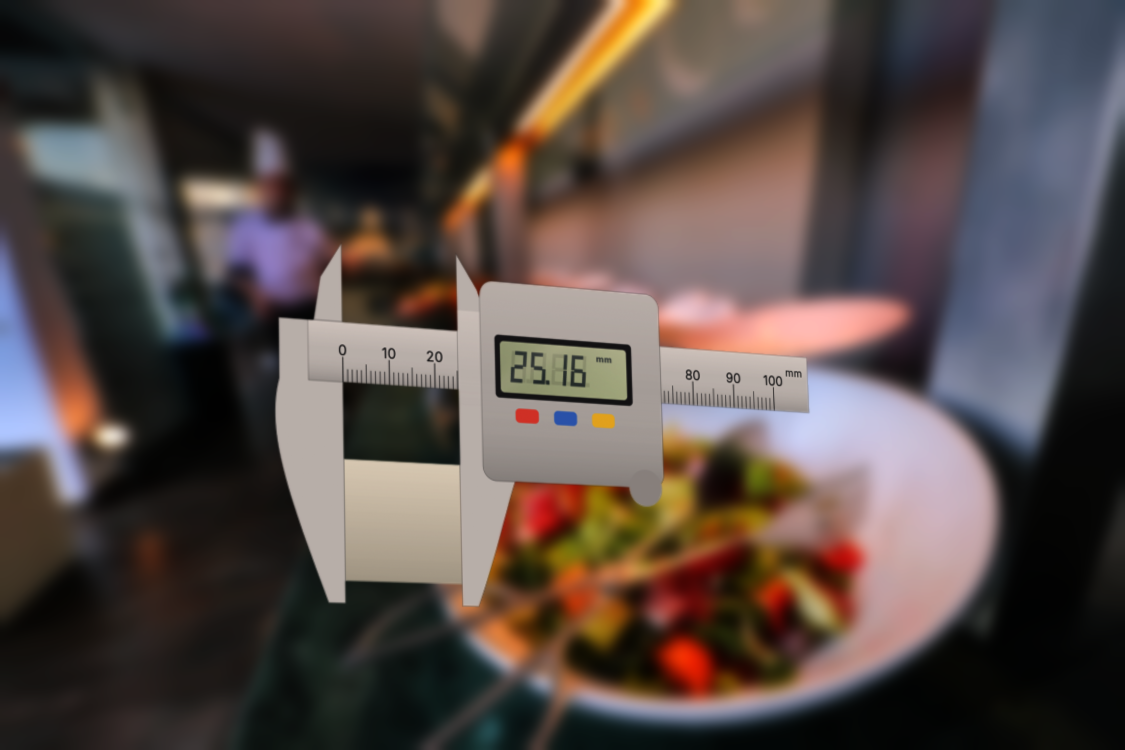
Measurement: 25.16 mm
